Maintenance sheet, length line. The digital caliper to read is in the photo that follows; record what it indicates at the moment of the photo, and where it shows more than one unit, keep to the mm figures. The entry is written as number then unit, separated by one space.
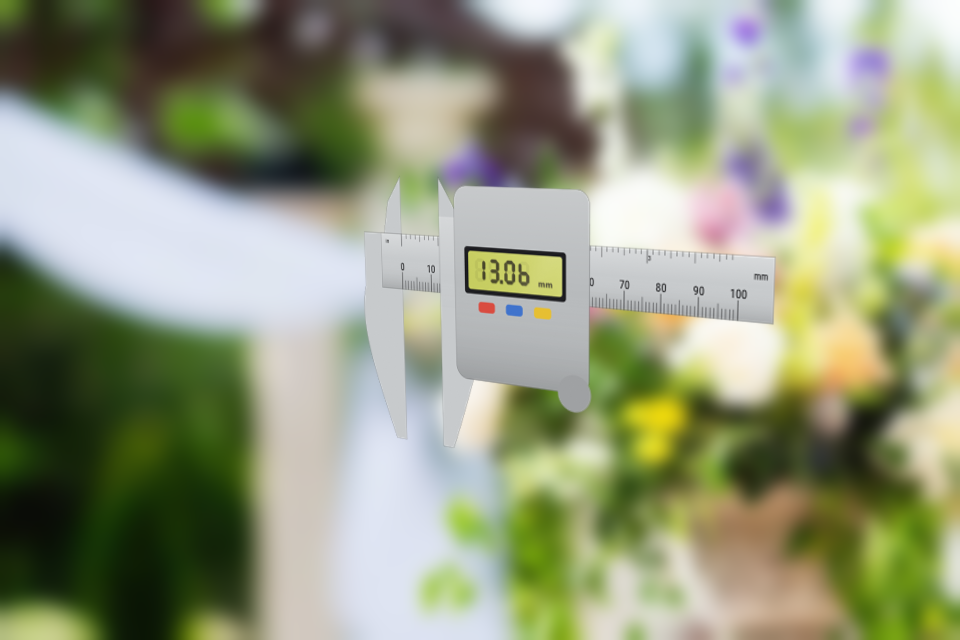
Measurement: 13.06 mm
